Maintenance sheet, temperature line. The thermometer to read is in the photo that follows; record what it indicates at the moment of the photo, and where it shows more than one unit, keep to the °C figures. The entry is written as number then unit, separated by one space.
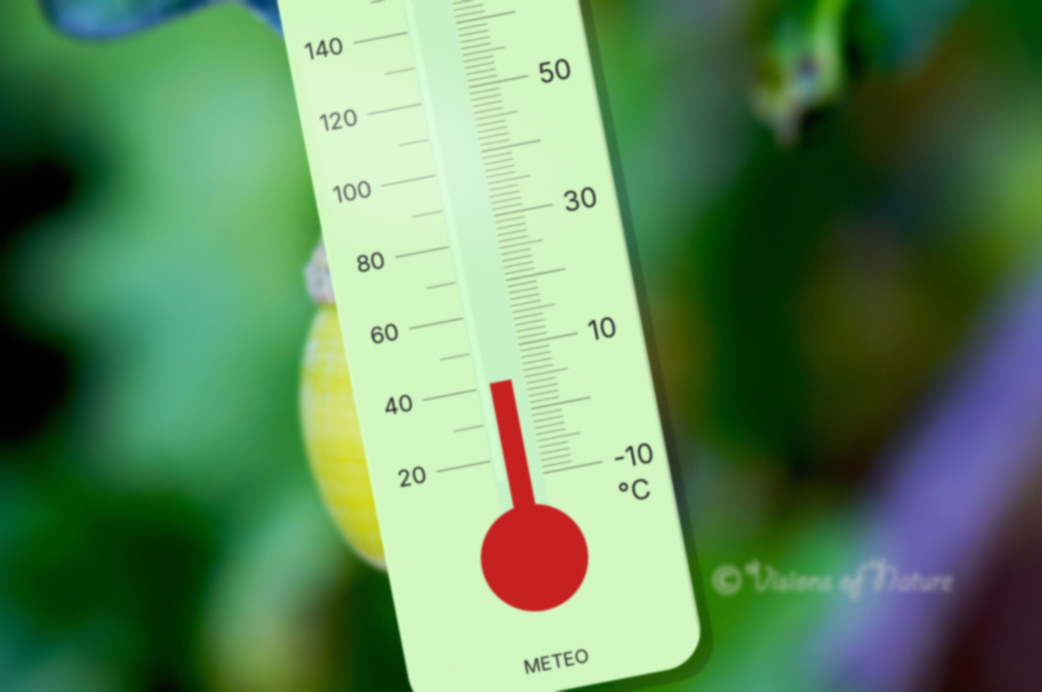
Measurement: 5 °C
